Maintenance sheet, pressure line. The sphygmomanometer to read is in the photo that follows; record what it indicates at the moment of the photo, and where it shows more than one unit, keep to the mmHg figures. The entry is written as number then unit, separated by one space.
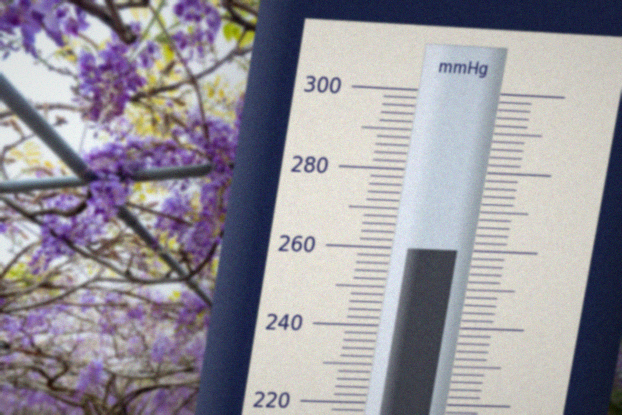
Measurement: 260 mmHg
